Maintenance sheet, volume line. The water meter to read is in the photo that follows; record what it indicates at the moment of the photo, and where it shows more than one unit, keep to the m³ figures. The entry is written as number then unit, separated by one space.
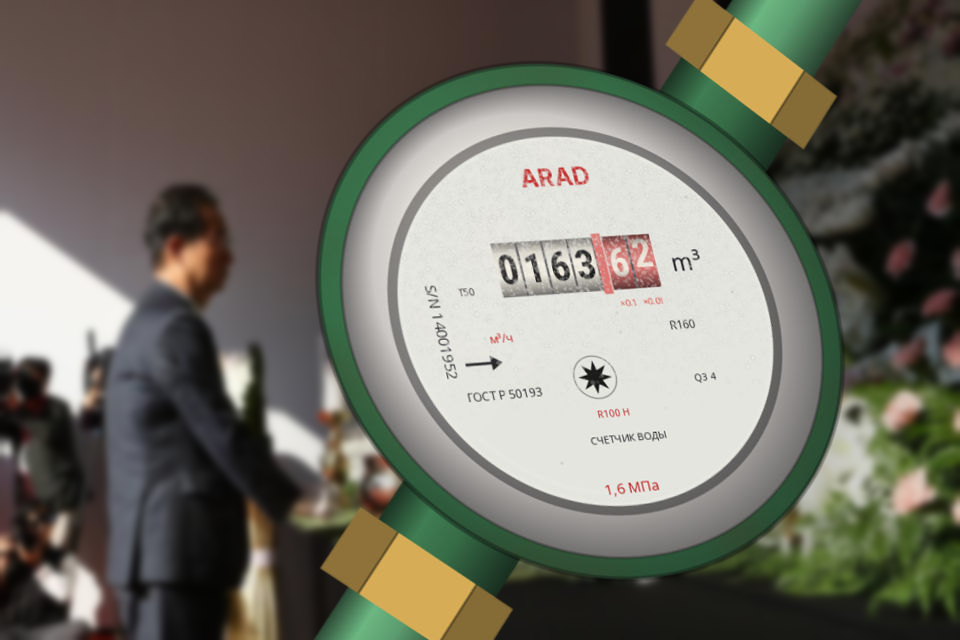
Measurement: 163.62 m³
